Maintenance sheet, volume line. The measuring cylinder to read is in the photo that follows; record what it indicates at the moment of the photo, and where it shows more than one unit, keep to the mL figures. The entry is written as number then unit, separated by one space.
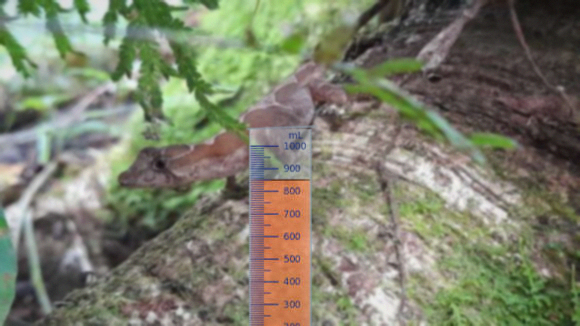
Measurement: 850 mL
